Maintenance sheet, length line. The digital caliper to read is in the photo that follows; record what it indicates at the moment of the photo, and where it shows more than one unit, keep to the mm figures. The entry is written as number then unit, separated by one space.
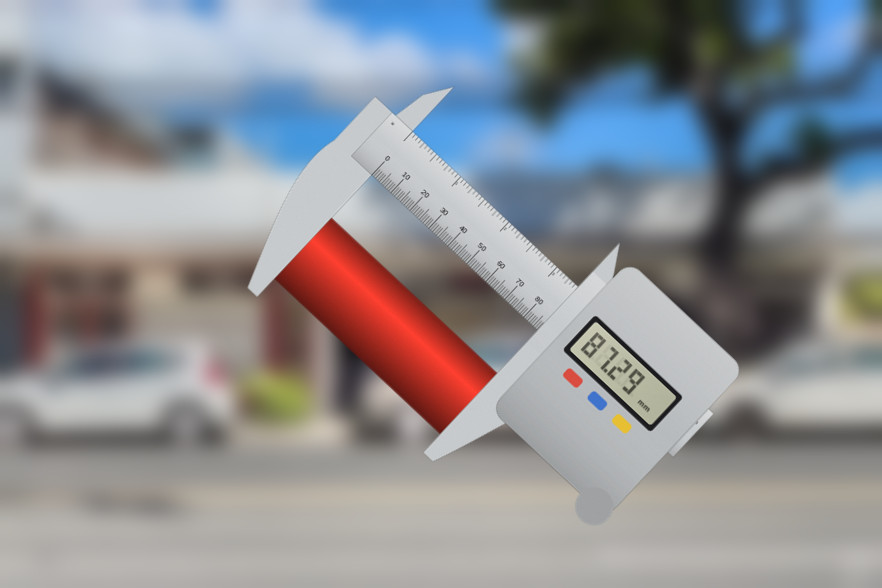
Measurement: 87.29 mm
